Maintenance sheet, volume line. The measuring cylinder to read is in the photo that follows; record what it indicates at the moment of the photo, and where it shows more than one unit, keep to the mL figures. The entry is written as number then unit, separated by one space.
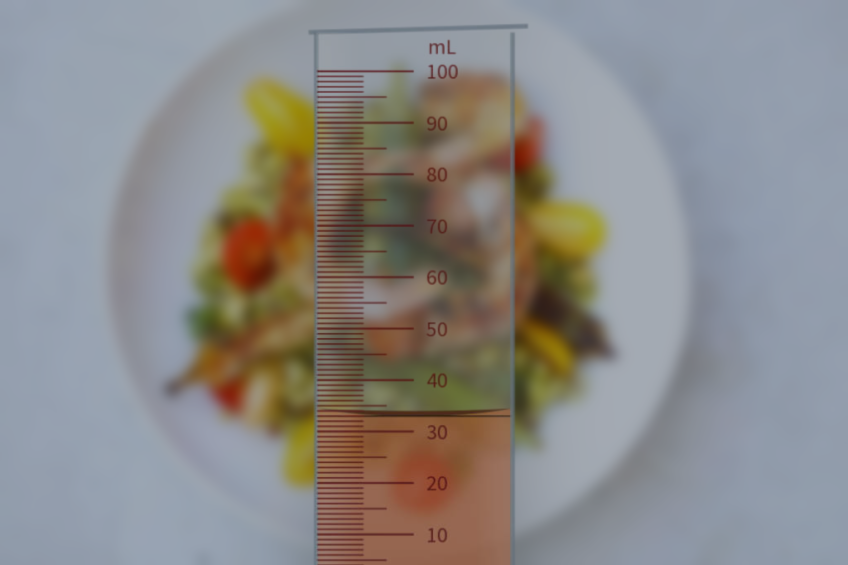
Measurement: 33 mL
